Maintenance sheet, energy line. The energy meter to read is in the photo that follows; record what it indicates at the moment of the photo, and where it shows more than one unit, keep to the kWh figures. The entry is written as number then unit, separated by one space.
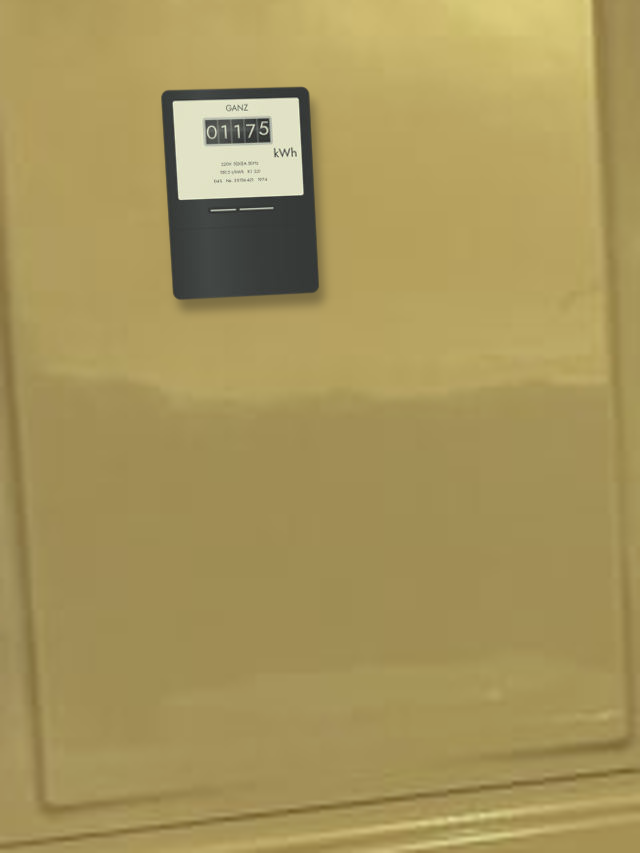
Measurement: 1175 kWh
